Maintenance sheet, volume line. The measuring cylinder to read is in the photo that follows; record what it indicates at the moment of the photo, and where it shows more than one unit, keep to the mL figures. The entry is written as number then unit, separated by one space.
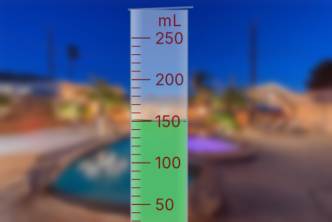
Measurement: 150 mL
